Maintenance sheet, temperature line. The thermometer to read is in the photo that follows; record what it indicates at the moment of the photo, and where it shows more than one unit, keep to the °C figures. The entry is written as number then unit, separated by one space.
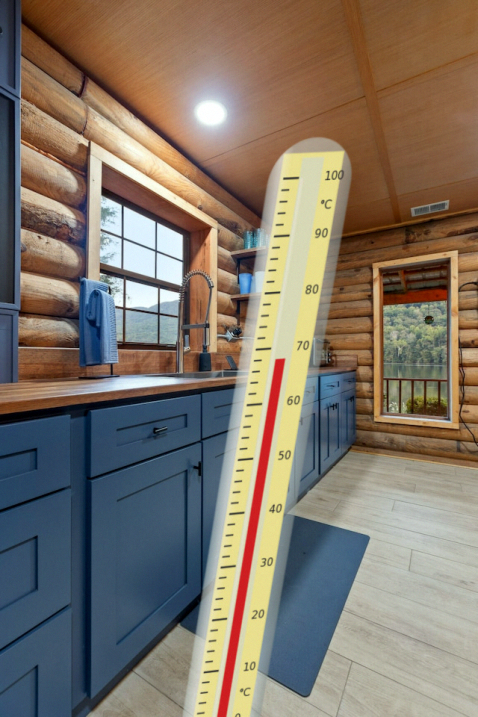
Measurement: 68 °C
